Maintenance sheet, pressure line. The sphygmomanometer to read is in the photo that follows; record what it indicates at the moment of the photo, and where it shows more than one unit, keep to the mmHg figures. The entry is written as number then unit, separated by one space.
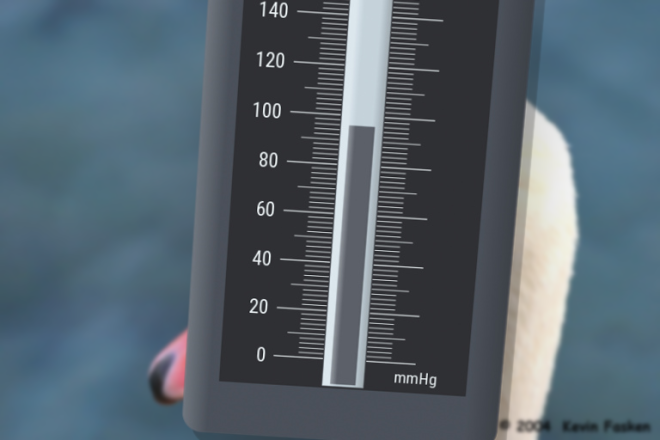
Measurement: 96 mmHg
